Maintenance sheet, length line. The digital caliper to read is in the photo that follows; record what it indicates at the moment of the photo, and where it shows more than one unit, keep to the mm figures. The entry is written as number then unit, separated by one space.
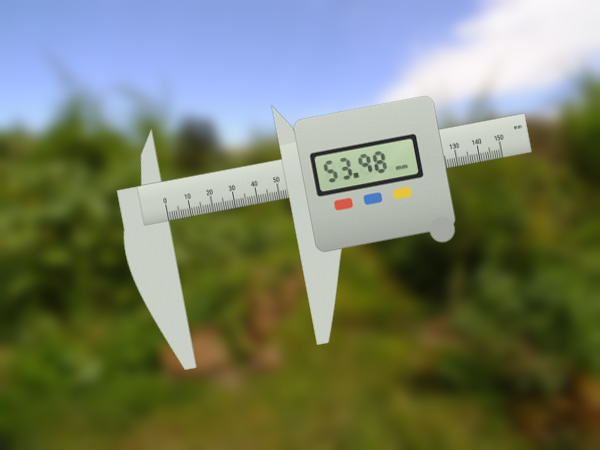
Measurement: 53.98 mm
